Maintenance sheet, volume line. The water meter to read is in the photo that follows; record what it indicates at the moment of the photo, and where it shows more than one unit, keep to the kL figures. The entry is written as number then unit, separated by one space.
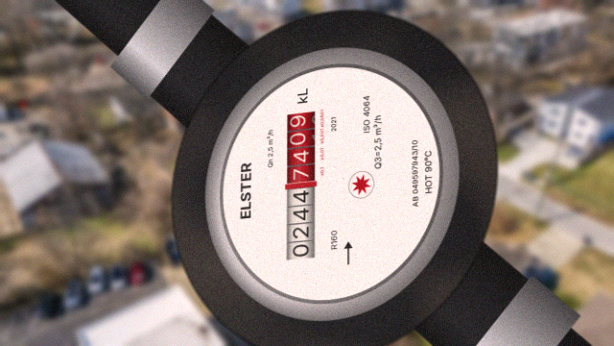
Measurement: 244.7409 kL
